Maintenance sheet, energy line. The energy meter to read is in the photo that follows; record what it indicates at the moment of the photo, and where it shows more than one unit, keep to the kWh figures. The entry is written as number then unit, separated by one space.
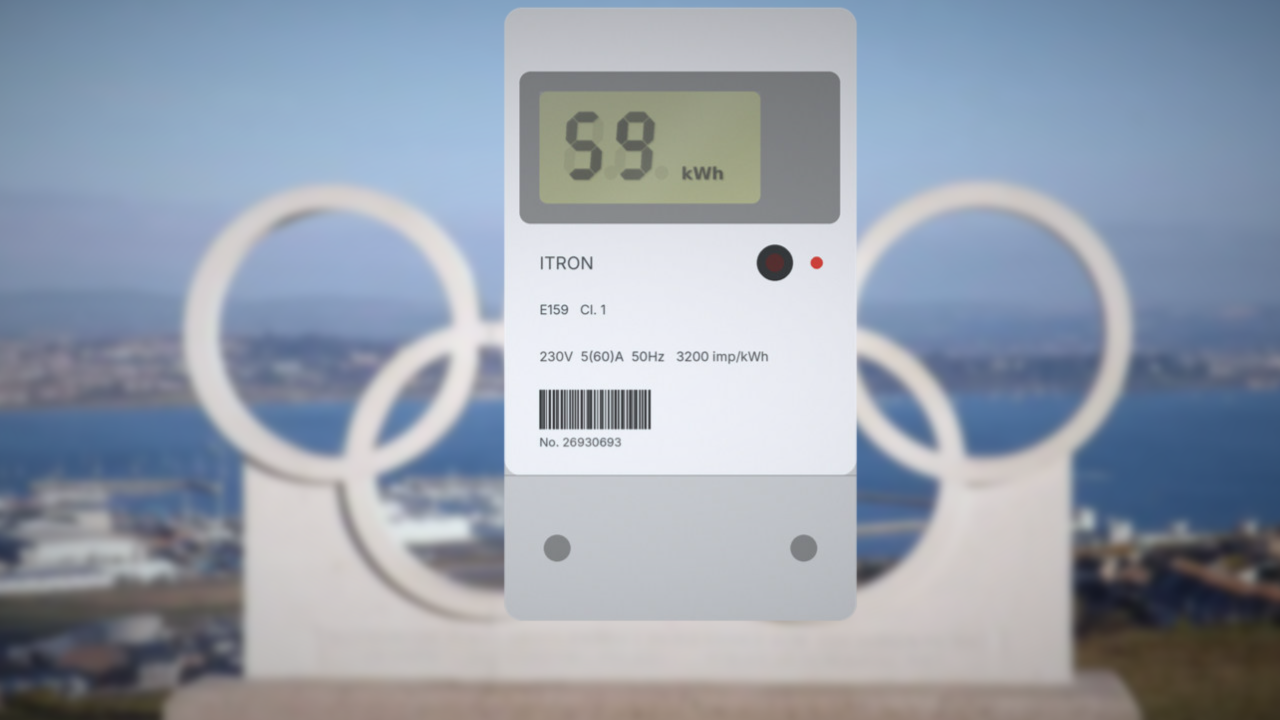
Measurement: 59 kWh
